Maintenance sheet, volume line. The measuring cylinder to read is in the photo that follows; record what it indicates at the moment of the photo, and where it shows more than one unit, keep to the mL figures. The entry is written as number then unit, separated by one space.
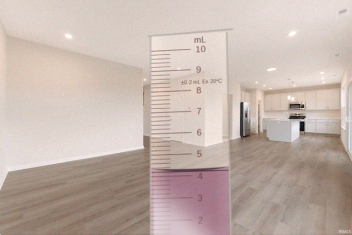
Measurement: 4.2 mL
